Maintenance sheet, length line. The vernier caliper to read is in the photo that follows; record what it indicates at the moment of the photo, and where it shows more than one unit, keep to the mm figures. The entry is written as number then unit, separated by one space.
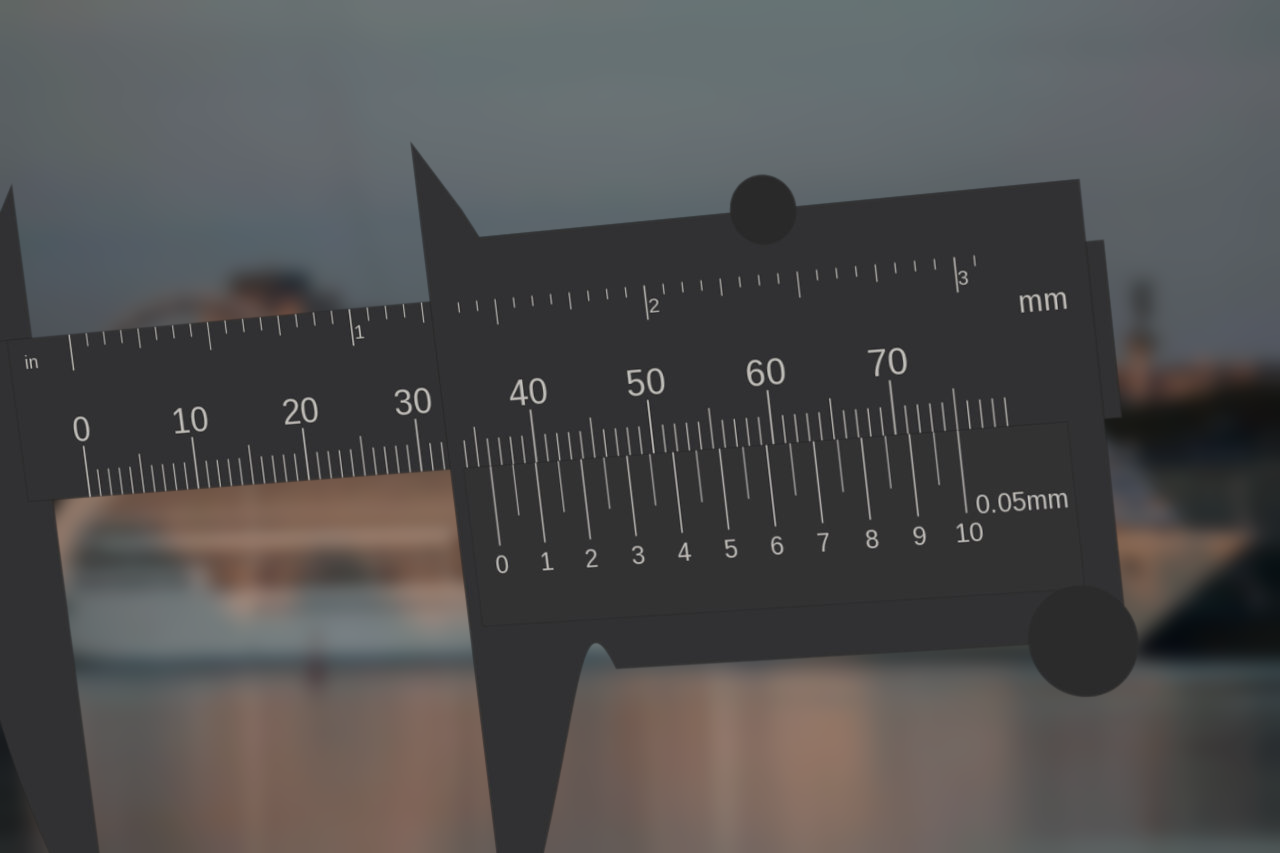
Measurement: 36.0 mm
